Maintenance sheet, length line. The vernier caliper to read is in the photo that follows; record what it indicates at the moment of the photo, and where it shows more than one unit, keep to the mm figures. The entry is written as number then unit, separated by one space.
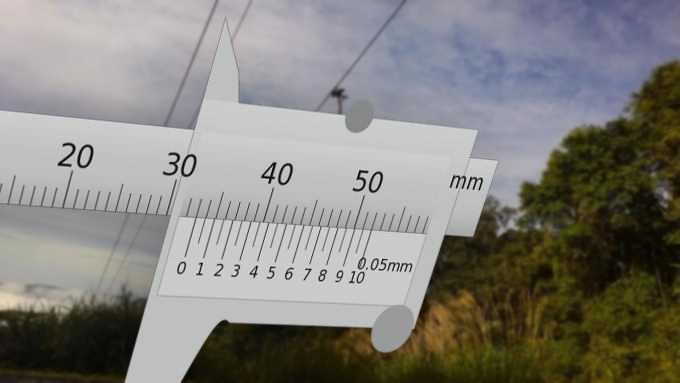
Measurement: 33.0 mm
